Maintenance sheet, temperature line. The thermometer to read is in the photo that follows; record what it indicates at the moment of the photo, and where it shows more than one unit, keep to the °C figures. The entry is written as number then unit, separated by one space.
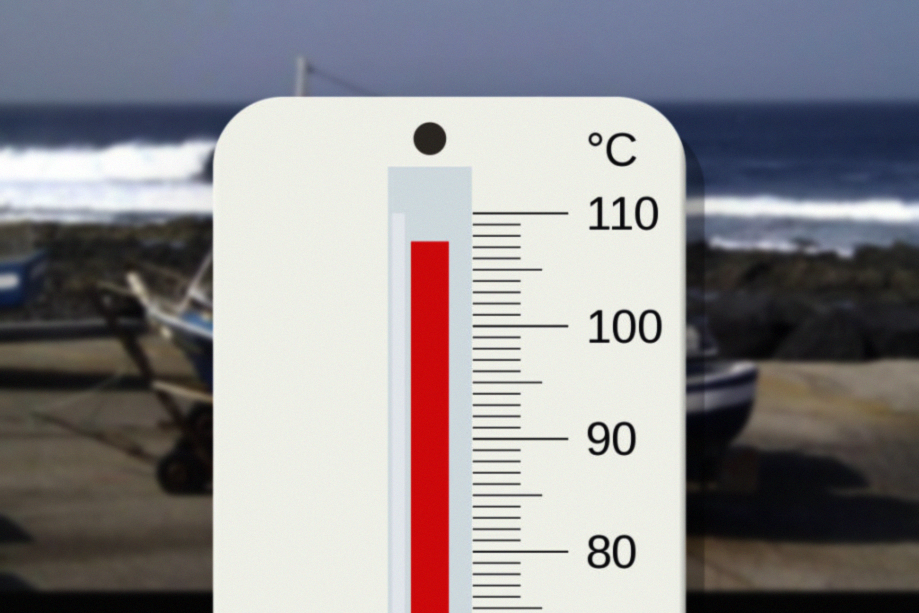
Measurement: 107.5 °C
